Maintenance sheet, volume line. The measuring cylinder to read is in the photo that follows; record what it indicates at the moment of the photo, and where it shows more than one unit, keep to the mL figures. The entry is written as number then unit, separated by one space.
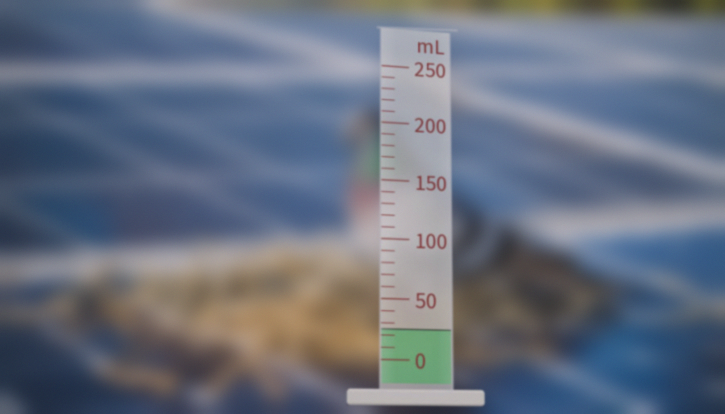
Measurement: 25 mL
